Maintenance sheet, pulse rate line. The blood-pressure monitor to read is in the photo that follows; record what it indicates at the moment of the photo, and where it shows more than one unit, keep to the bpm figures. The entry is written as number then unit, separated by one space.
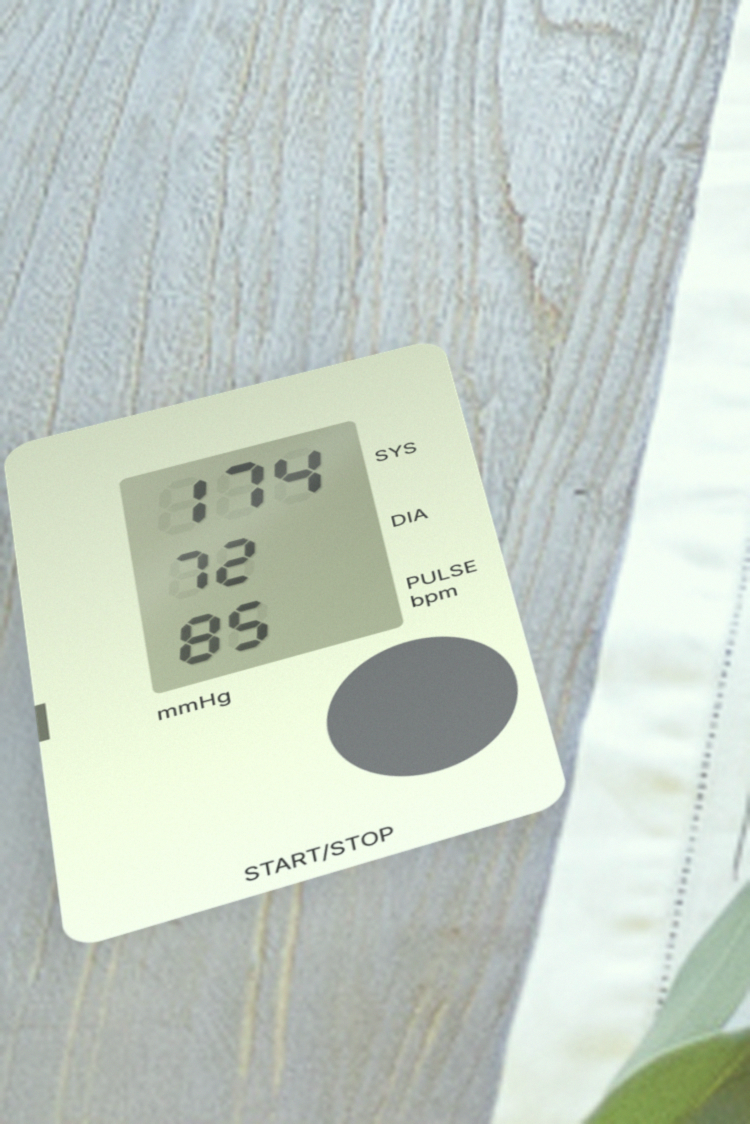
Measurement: 85 bpm
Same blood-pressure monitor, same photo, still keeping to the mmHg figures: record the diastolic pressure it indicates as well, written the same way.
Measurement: 72 mmHg
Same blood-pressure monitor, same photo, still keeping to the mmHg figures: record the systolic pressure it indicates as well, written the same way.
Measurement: 174 mmHg
